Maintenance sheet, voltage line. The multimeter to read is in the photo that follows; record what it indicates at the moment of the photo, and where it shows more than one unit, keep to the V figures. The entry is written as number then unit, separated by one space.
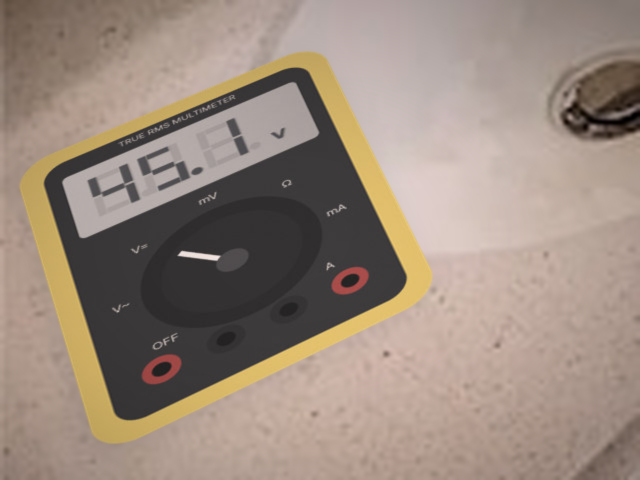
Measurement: 45.1 V
